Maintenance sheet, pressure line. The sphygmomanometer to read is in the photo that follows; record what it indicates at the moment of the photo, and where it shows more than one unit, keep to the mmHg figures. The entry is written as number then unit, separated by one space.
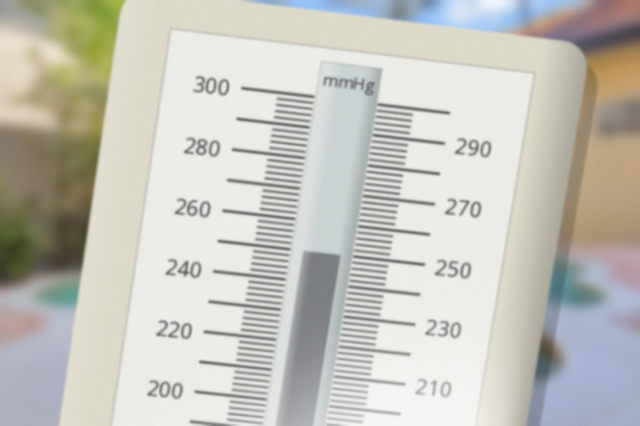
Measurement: 250 mmHg
